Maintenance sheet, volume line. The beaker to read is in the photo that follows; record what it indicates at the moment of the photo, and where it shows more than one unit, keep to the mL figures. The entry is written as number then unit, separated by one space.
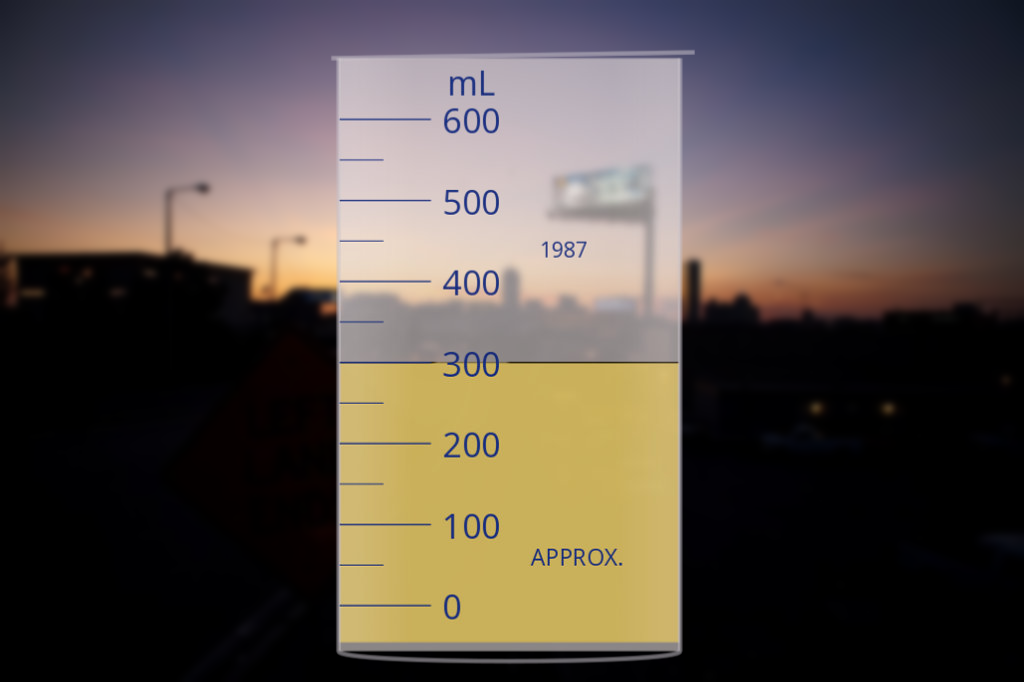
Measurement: 300 mL
